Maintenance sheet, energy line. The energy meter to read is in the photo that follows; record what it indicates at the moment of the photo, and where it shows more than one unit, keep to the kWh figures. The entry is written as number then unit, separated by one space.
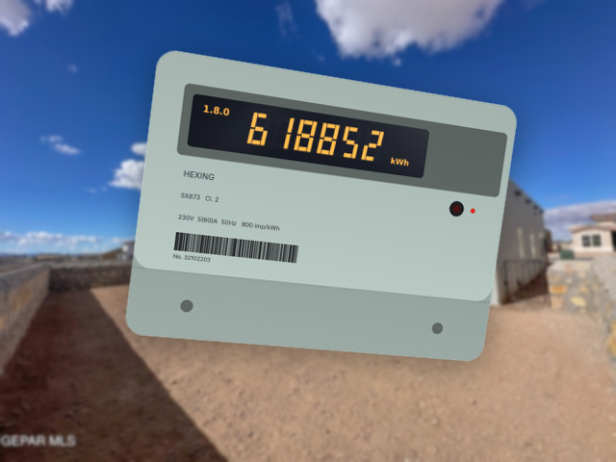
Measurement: 618852 kWh
